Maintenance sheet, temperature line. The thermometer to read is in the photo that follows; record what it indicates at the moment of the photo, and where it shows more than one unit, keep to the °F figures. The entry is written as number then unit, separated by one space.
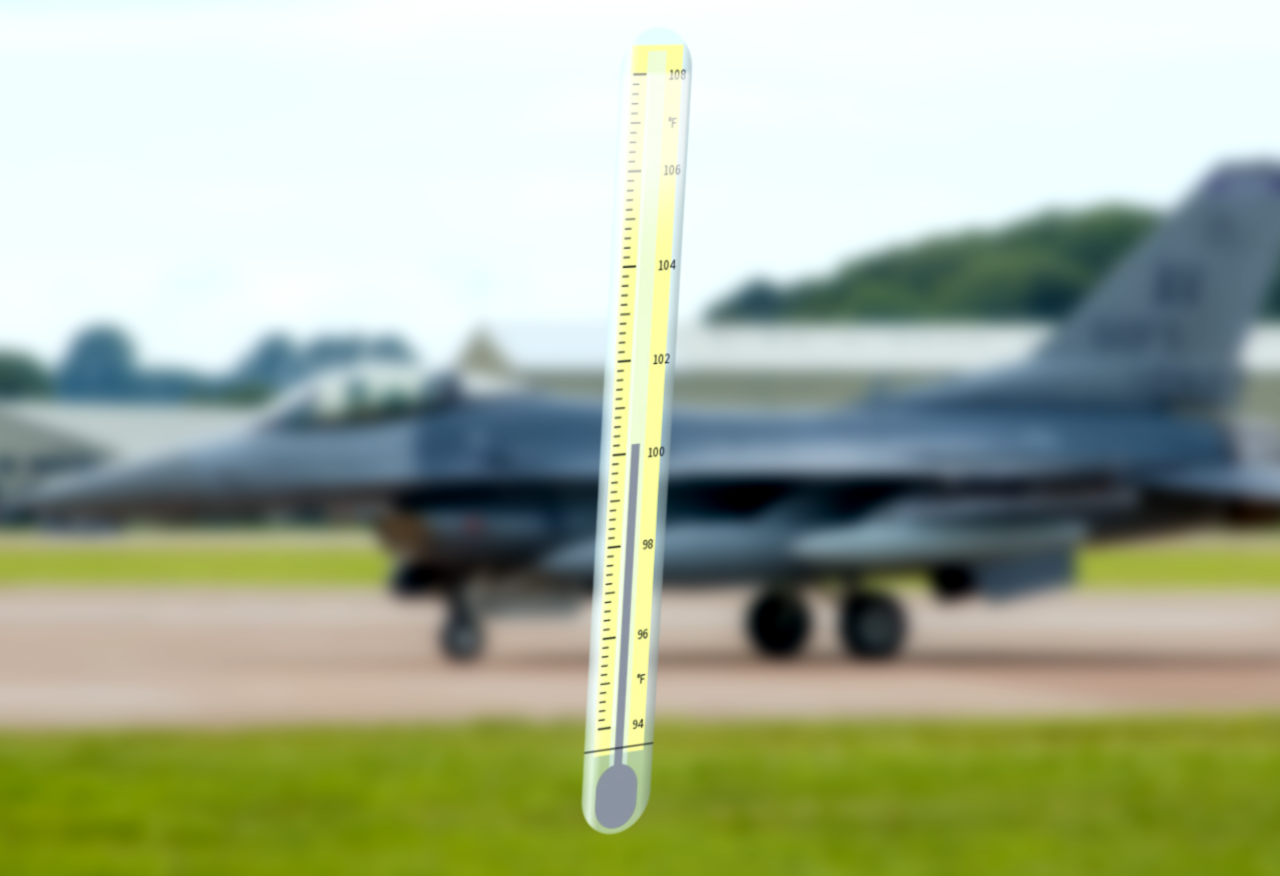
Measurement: 100.2 °F
